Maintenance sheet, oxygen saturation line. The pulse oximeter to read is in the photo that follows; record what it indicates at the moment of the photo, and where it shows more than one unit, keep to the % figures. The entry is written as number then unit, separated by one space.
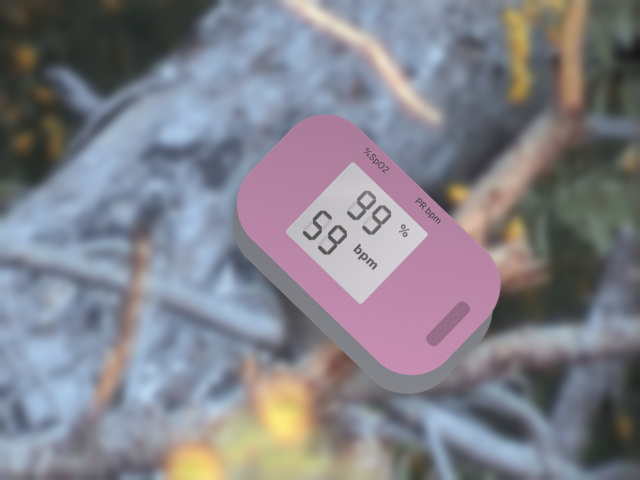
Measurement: 99 %
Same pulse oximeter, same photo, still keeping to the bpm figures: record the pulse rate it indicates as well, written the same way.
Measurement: 59 bpm
